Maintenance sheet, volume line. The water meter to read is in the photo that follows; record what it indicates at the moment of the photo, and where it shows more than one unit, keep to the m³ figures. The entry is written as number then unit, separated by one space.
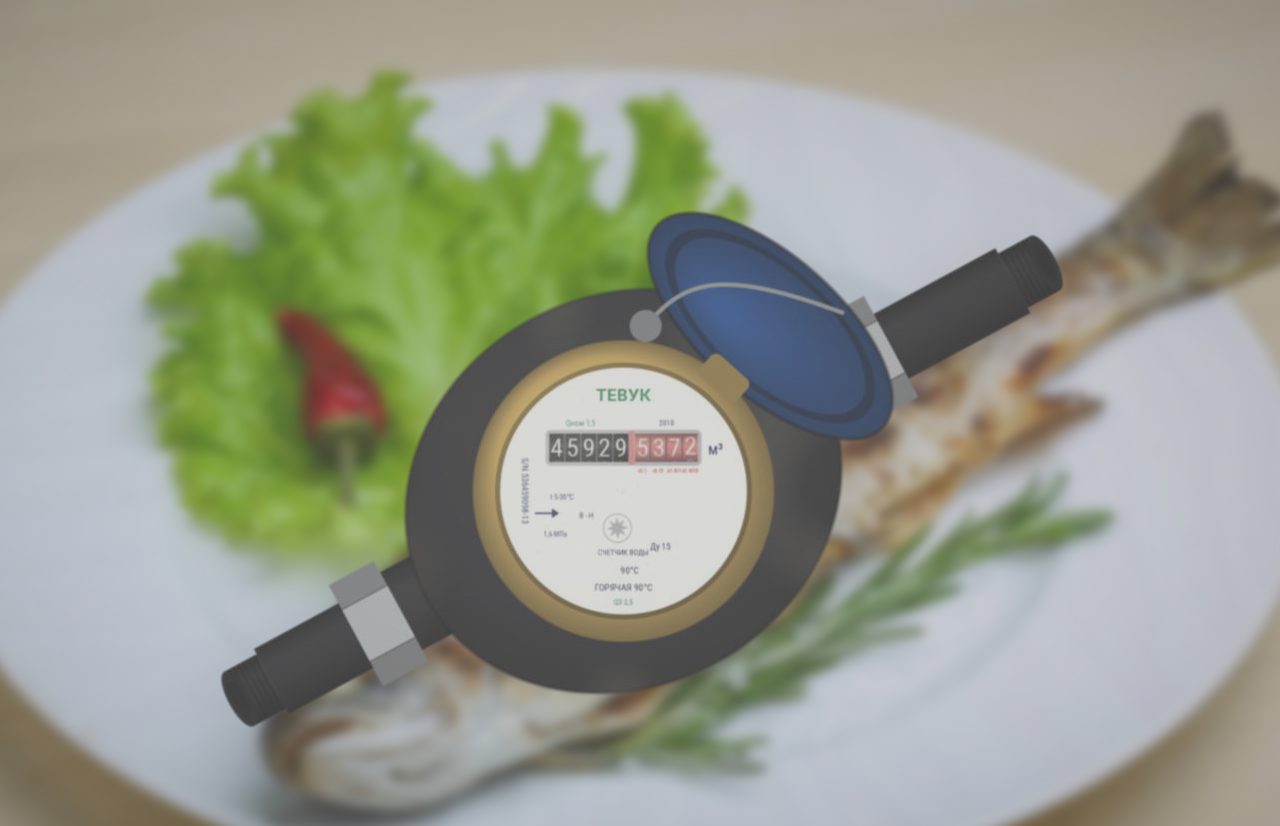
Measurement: 45929.5372 m³
